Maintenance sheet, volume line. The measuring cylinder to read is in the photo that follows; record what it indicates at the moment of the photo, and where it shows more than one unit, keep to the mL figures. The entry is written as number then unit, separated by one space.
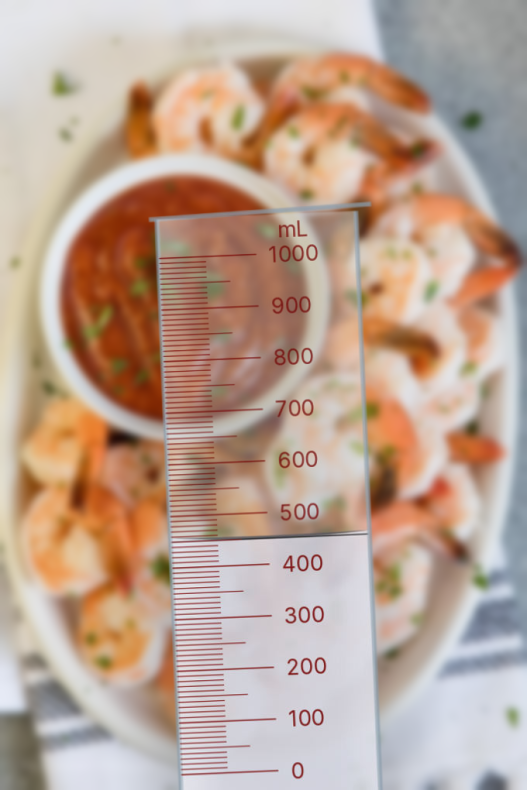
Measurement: 450 mL
